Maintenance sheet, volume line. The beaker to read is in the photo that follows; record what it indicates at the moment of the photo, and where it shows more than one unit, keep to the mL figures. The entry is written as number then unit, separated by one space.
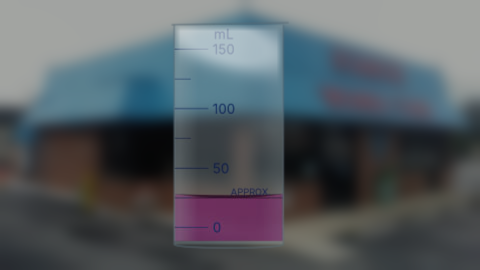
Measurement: 25 mL
